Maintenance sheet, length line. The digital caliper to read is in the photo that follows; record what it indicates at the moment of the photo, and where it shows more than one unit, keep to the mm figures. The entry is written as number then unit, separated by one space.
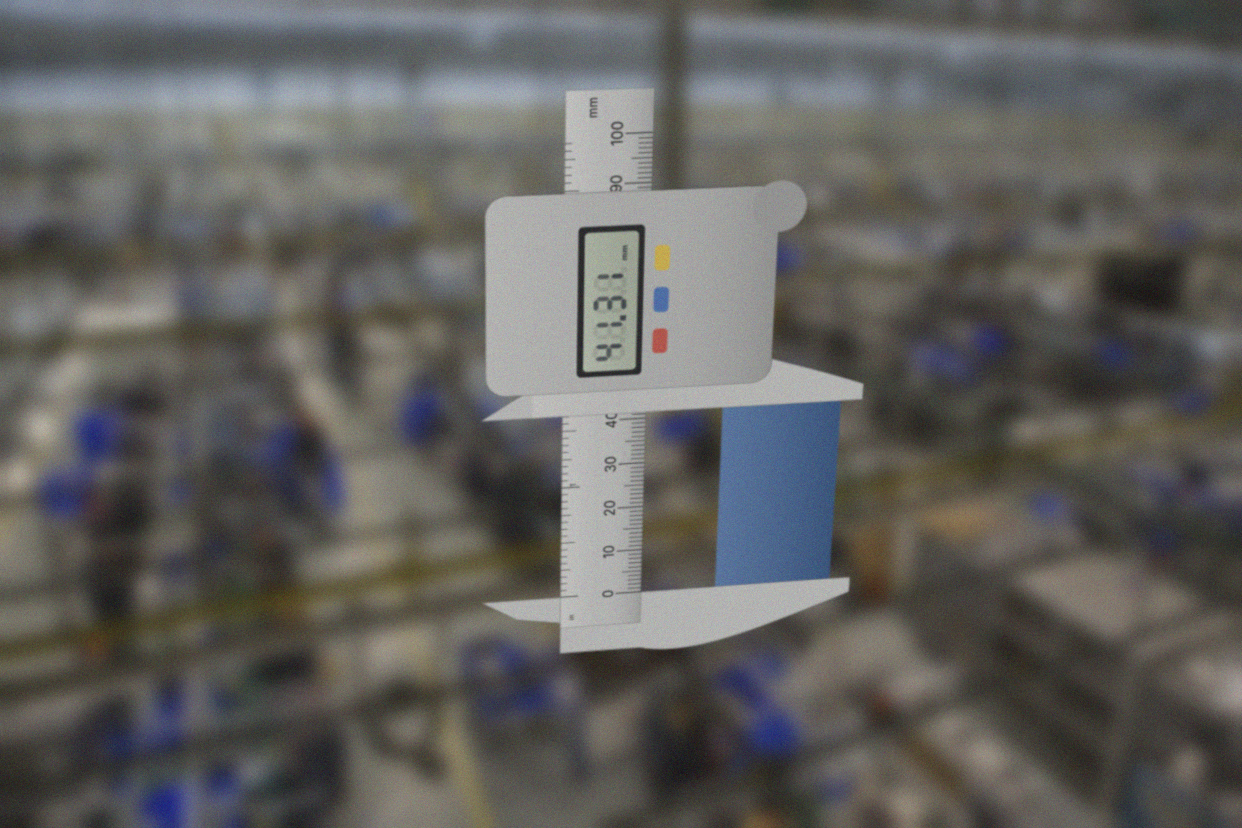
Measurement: 41.31 mm
